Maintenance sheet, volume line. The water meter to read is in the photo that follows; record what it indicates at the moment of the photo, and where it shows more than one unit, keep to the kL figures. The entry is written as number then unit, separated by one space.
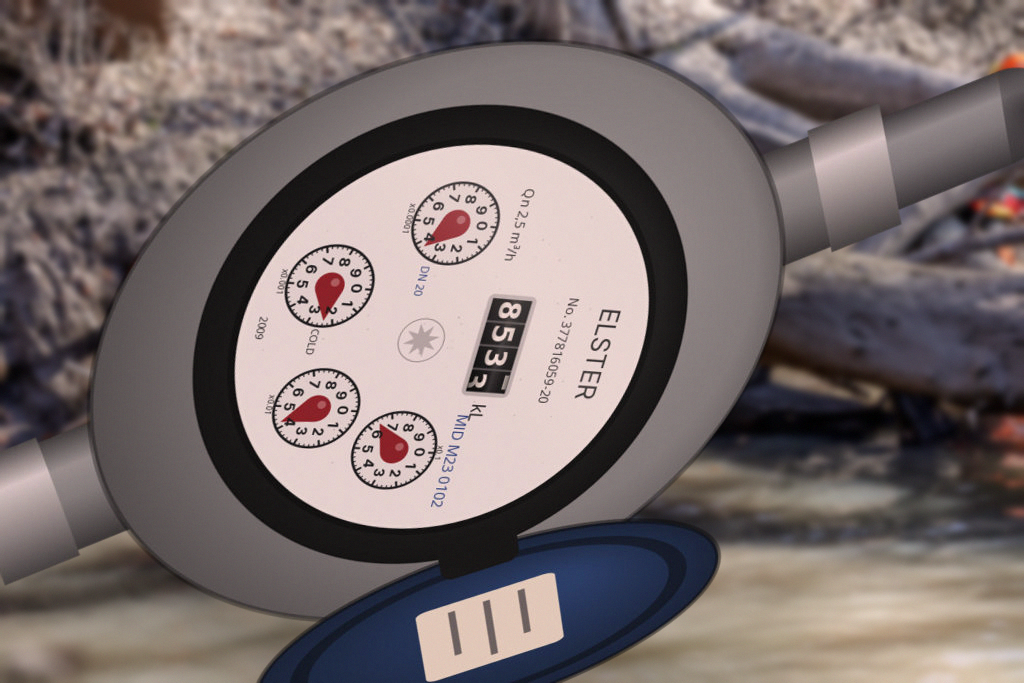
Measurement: 8532.6423 kL
